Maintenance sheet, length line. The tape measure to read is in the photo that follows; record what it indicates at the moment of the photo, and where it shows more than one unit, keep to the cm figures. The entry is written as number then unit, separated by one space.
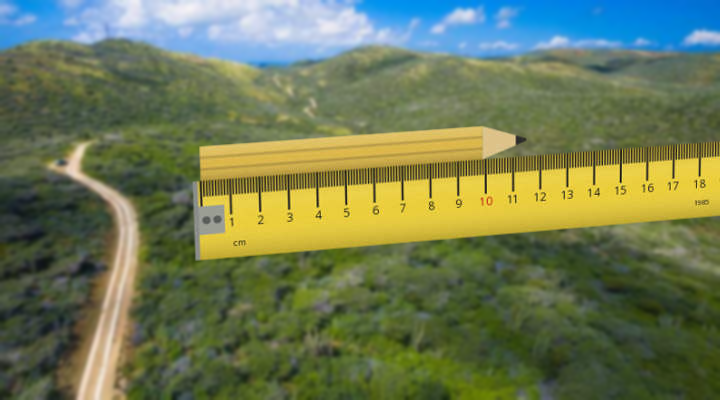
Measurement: 11.5 cm
